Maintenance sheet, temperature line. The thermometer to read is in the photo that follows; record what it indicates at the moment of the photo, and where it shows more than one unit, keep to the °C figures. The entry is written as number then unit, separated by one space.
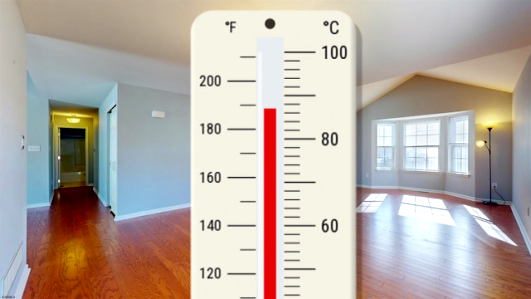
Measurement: 87 °C
